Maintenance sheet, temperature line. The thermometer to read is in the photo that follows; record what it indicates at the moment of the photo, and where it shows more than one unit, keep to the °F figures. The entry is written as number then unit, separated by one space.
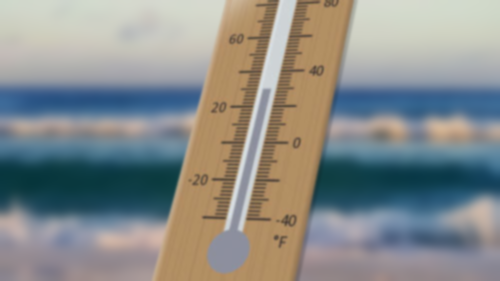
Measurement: 30 °F
